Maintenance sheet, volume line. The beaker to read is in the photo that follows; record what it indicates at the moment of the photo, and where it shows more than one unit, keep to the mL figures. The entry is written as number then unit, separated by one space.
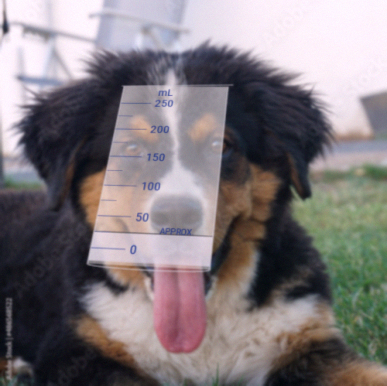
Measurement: 25 mL
